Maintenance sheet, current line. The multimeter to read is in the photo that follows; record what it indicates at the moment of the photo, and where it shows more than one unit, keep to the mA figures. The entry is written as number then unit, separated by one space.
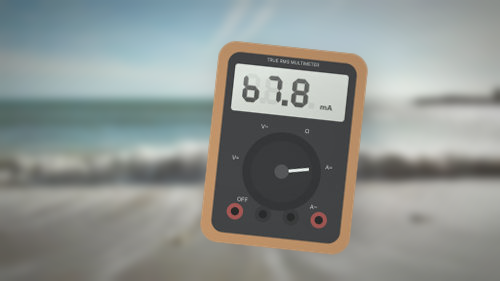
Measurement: 67.8 mA
